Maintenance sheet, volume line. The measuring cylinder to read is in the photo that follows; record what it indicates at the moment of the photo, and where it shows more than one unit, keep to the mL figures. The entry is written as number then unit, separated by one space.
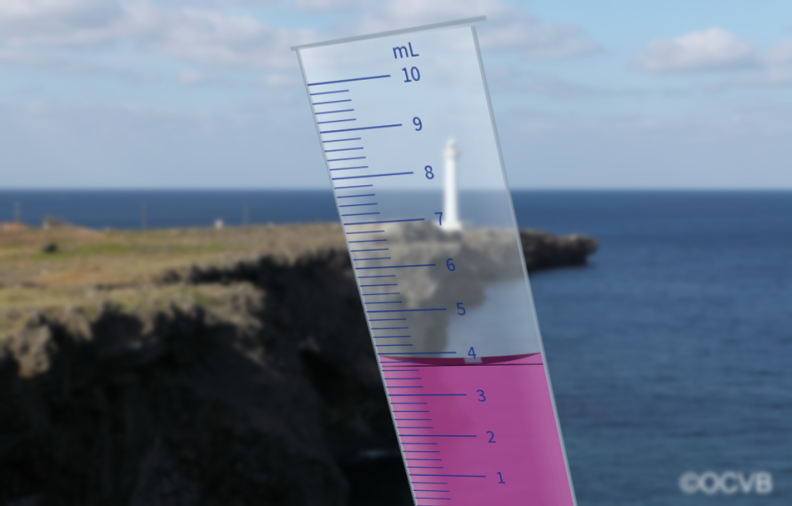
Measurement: 3.7 mL
